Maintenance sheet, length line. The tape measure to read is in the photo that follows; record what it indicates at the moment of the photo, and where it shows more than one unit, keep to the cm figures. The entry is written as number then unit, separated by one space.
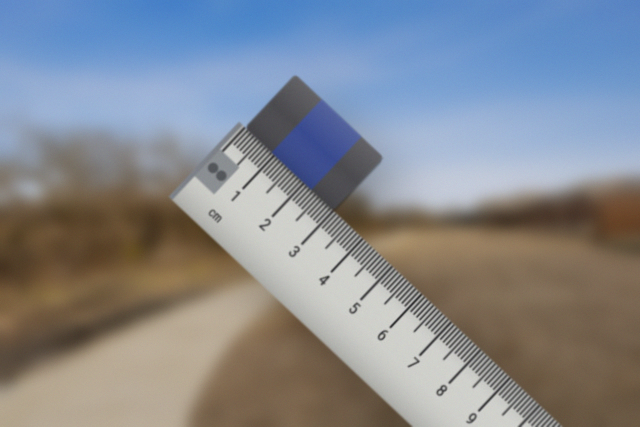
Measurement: 3 cm
